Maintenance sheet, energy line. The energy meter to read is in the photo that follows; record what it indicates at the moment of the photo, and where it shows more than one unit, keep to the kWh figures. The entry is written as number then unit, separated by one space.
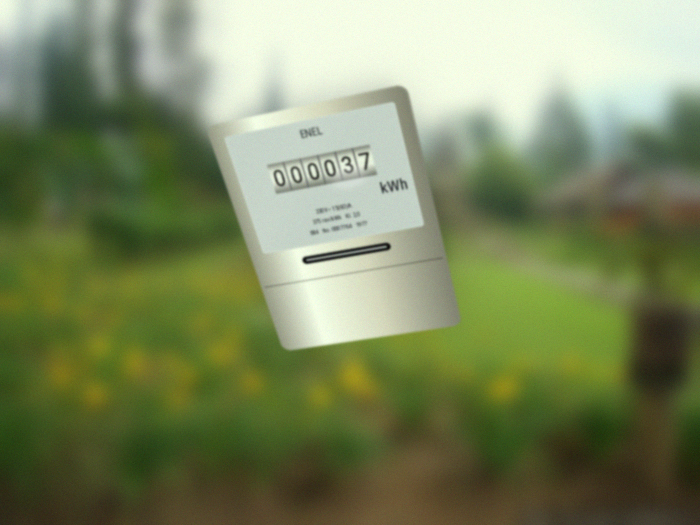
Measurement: 37 kWh
